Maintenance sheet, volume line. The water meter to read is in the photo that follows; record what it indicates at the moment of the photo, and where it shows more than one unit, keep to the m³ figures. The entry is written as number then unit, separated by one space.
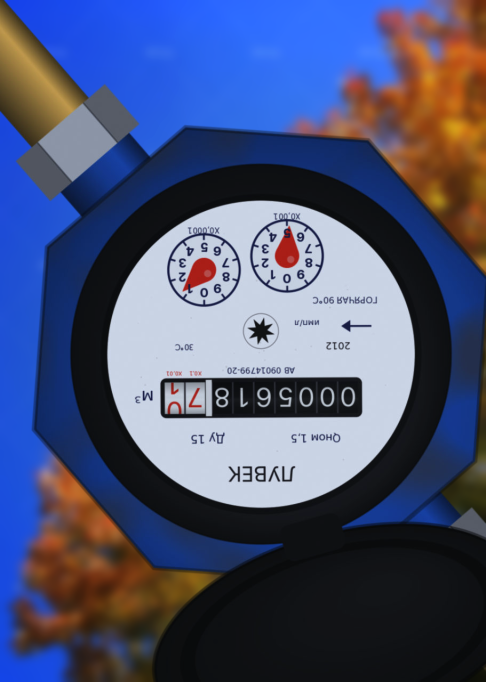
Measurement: 5618.7051 m³
